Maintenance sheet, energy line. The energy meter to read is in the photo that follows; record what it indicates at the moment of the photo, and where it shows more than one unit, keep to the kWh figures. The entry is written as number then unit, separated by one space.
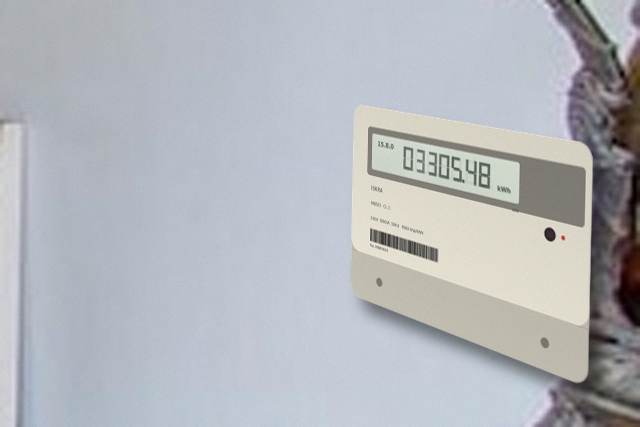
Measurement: 3305.48 kWh
